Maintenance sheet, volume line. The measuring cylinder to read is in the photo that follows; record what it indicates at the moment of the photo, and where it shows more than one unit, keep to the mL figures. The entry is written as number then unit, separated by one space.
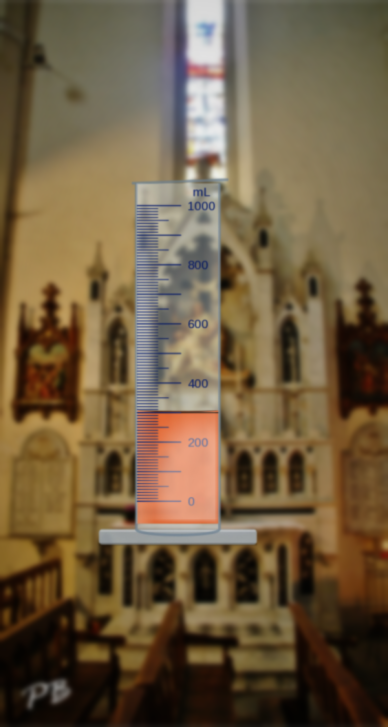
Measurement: 300 mL
